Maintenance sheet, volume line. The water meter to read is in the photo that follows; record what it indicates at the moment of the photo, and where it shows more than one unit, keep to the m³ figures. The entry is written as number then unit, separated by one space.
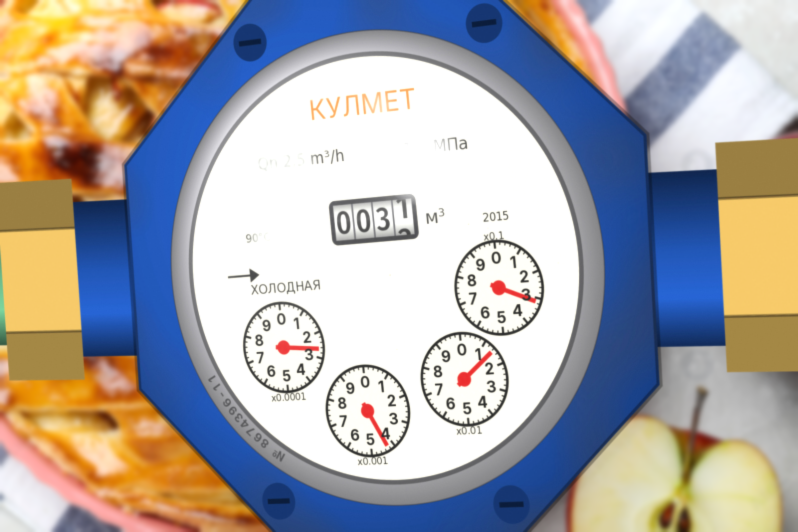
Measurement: 31.3142 m³
